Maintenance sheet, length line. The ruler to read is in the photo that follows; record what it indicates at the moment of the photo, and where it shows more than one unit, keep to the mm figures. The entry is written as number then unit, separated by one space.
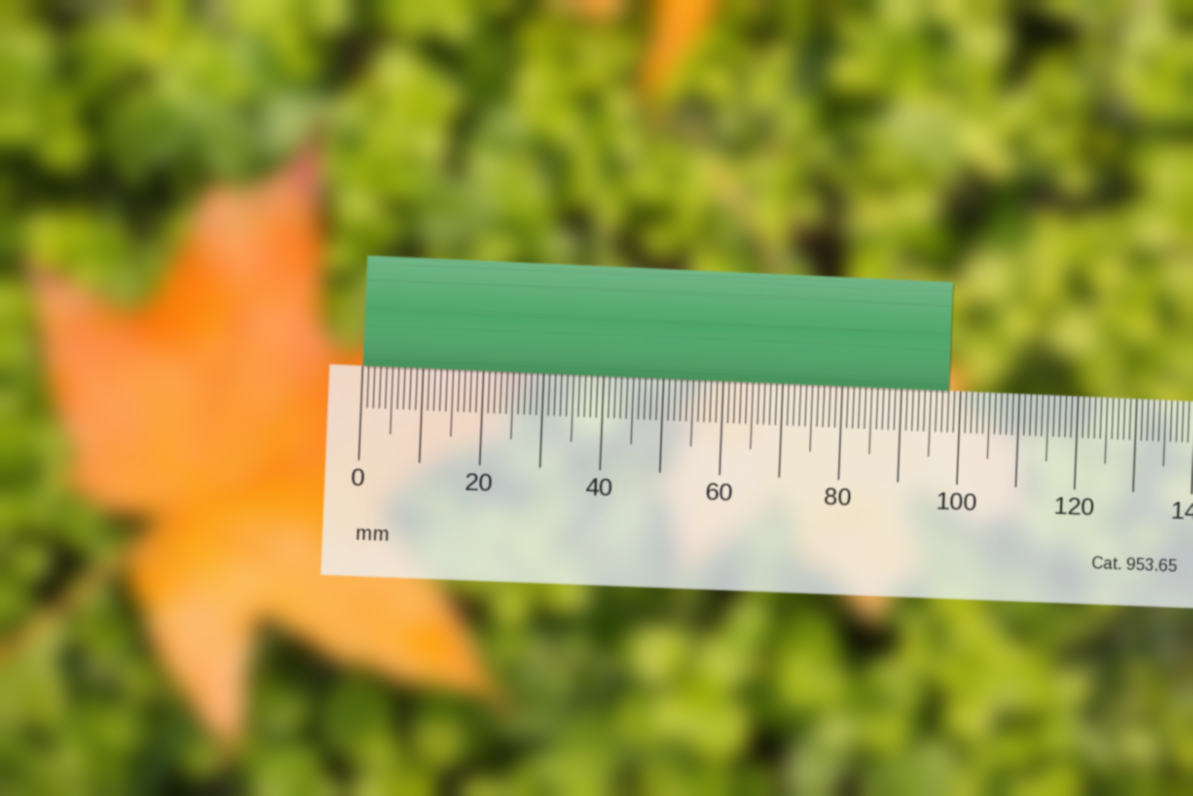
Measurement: 98 mm
